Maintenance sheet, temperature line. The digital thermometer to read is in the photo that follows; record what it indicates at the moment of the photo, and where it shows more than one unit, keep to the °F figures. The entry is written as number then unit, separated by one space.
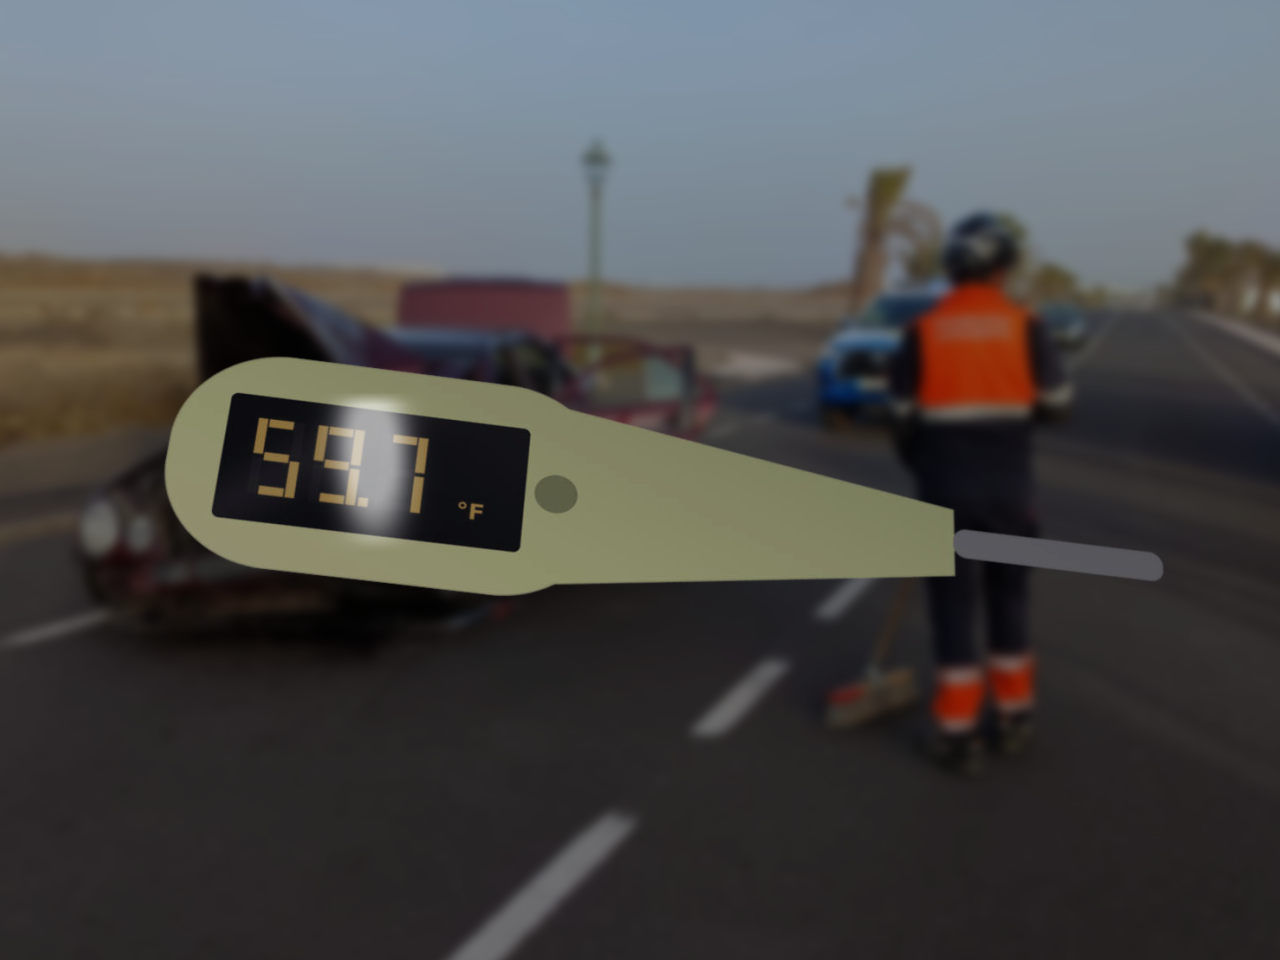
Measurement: 59.7 °F
